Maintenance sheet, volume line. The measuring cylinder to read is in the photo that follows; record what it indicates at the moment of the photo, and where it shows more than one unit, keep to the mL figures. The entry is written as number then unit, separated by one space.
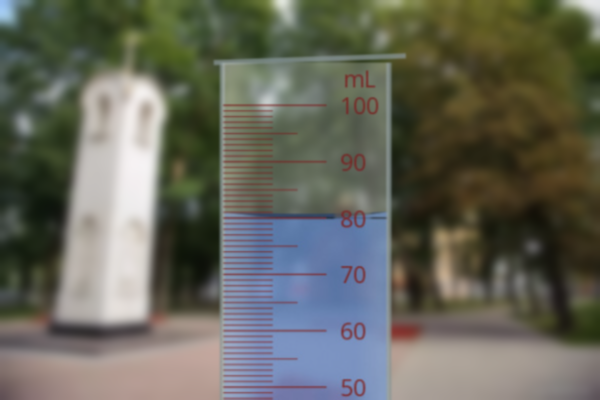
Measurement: 80 mL
